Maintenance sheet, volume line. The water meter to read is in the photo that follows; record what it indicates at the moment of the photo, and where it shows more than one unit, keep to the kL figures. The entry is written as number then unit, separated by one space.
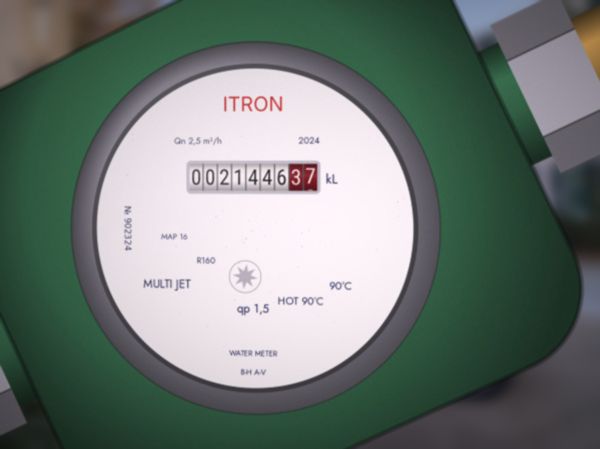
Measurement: 21446.37 kL
